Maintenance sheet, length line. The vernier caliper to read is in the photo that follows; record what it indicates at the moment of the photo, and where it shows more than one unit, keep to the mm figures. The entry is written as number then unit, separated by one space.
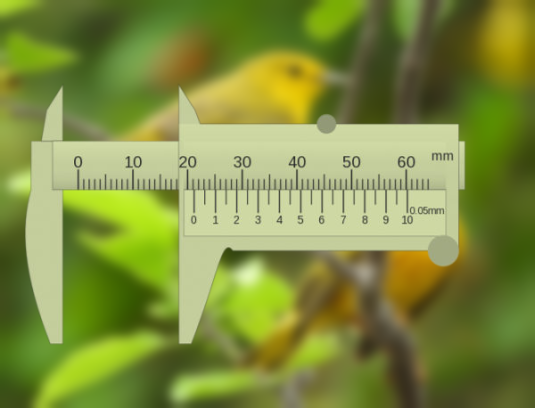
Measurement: 21.2 mm
